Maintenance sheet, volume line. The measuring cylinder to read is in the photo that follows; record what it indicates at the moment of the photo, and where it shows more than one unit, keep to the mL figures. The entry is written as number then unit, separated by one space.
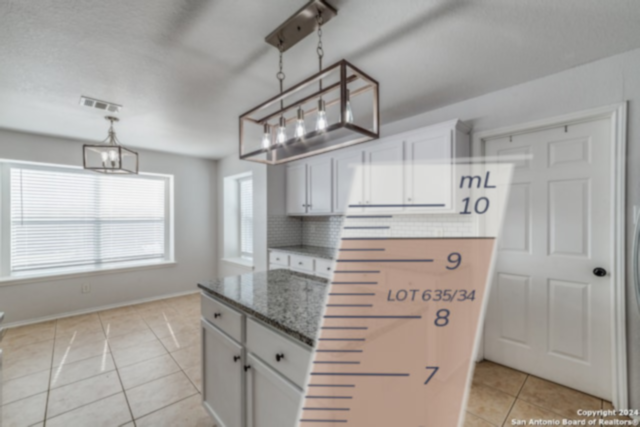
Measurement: 9.4 mL
